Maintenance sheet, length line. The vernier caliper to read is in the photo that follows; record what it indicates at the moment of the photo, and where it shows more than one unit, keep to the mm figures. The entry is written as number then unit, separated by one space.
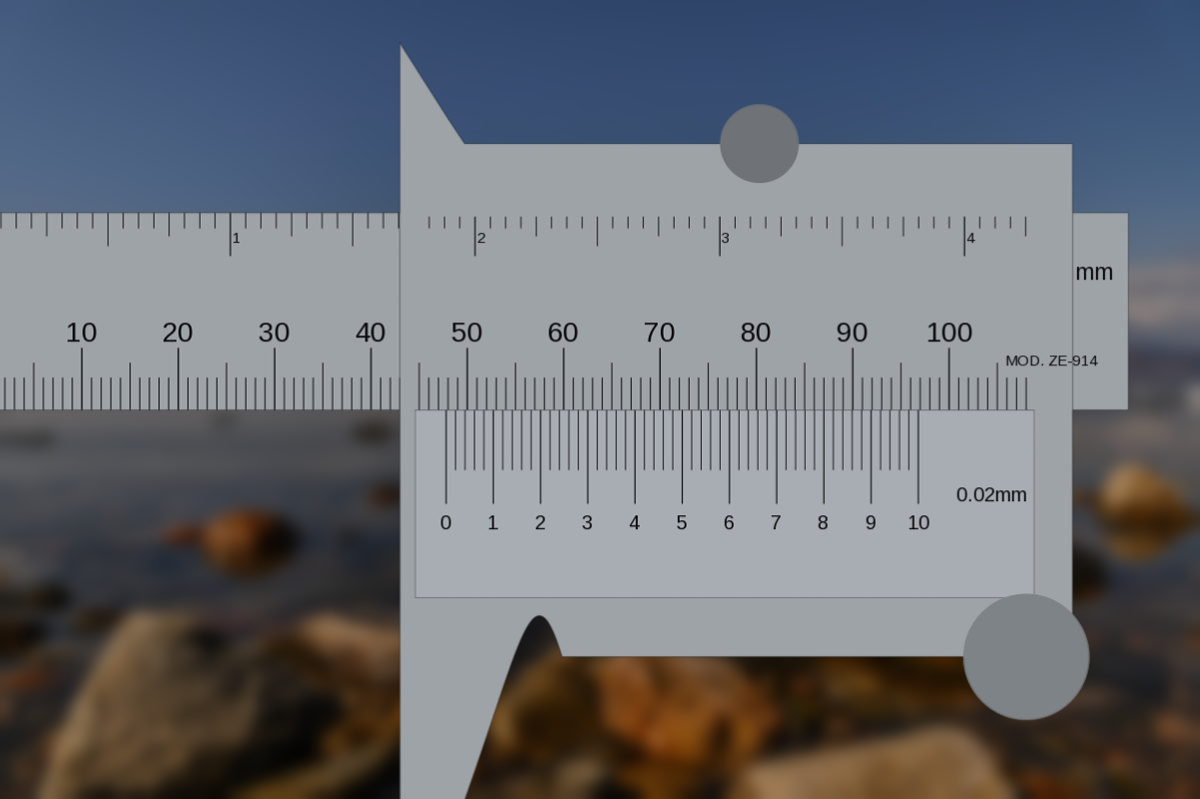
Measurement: 47.8 mm
